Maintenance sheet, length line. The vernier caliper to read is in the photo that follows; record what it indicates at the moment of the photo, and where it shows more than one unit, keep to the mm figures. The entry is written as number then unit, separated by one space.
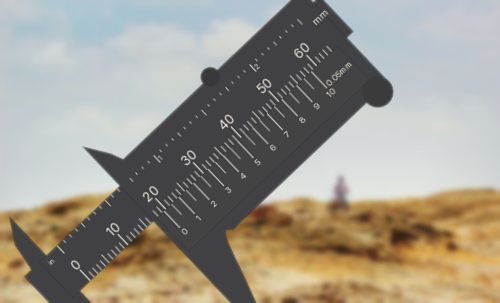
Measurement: 19.5 mm
